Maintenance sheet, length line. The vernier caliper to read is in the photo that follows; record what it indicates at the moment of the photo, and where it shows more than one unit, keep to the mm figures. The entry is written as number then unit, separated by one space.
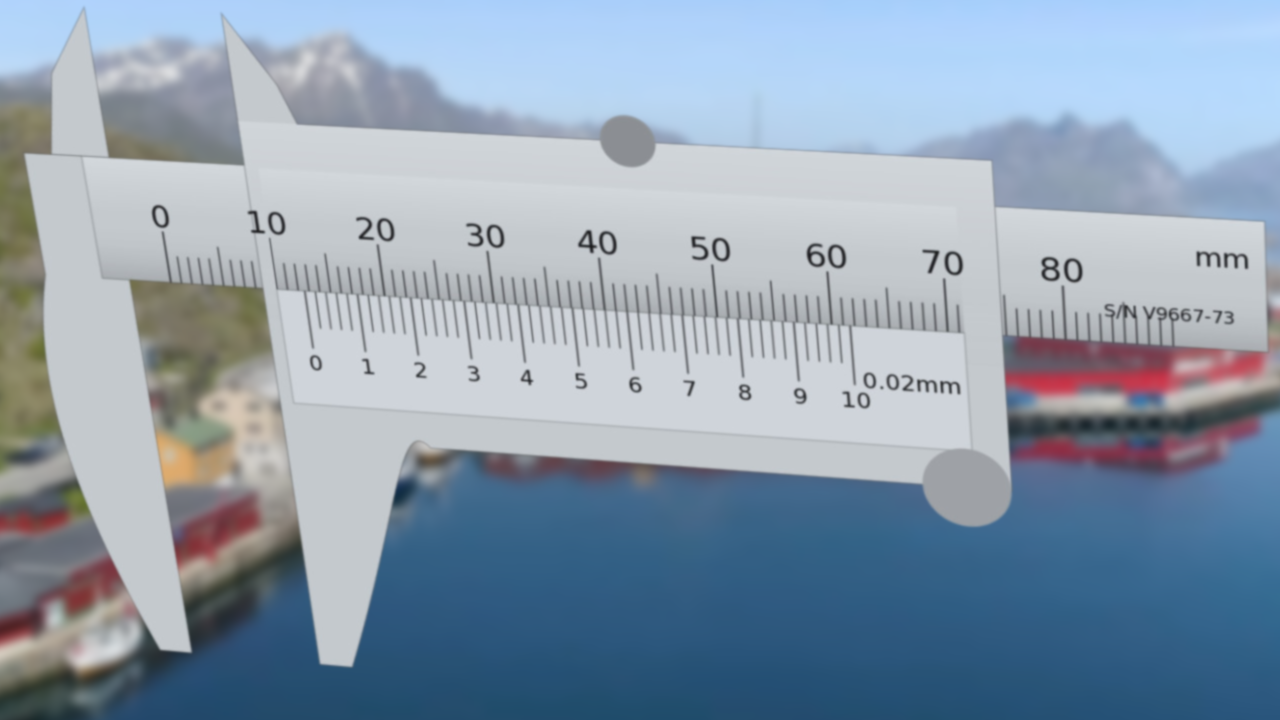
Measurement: 12.6 mm
